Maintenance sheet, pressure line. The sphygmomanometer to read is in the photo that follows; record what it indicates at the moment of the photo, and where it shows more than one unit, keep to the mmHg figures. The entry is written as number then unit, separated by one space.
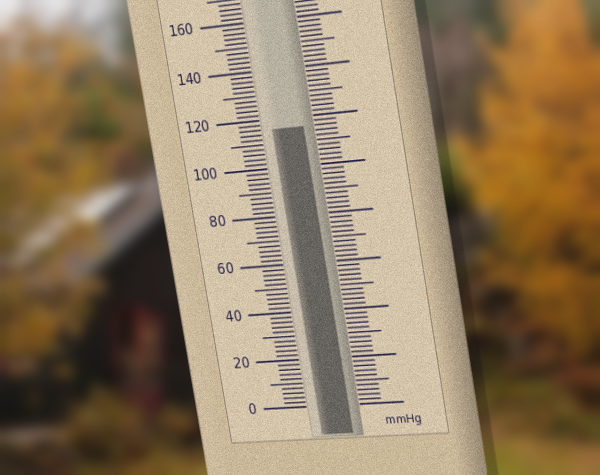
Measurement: 116 mmHg
